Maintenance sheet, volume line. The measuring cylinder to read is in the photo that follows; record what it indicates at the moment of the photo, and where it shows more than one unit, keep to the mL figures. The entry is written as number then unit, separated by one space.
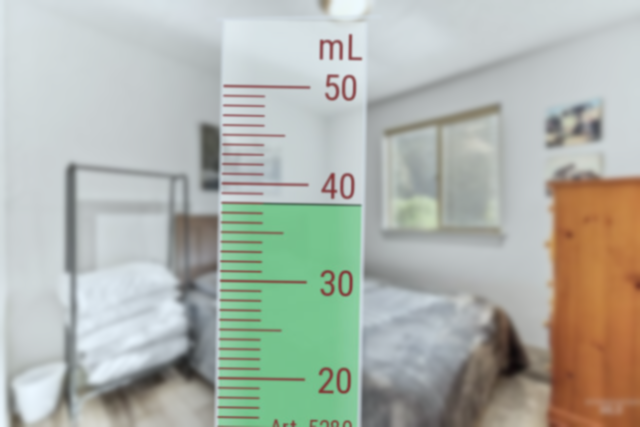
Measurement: 38 mL
